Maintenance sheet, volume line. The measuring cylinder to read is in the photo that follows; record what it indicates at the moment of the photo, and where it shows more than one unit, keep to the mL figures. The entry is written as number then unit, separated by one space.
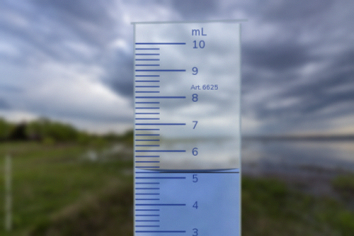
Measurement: 5.2 mL
